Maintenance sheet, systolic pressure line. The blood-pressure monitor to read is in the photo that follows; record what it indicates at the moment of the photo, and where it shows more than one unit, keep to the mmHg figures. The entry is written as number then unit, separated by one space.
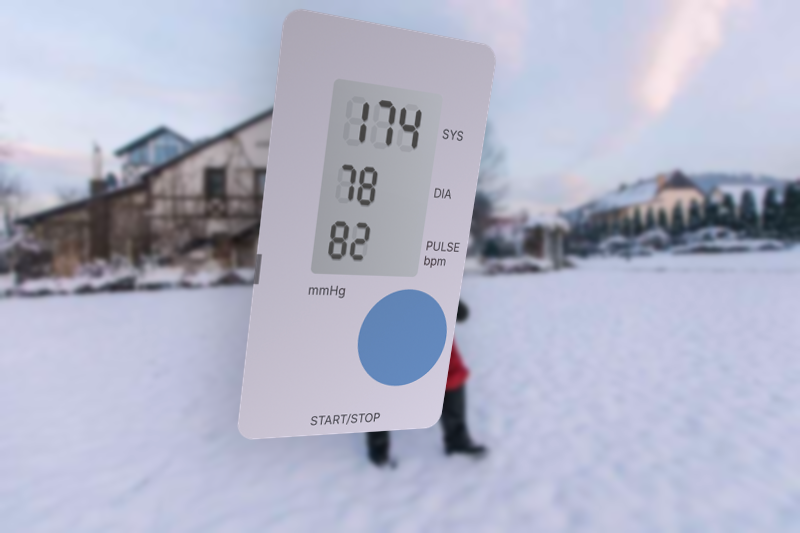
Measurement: 174 mmHg
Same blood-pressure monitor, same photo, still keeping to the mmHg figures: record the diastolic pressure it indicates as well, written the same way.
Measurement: 78 mmHg
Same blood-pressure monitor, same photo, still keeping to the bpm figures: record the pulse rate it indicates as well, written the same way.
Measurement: 82 bpm
